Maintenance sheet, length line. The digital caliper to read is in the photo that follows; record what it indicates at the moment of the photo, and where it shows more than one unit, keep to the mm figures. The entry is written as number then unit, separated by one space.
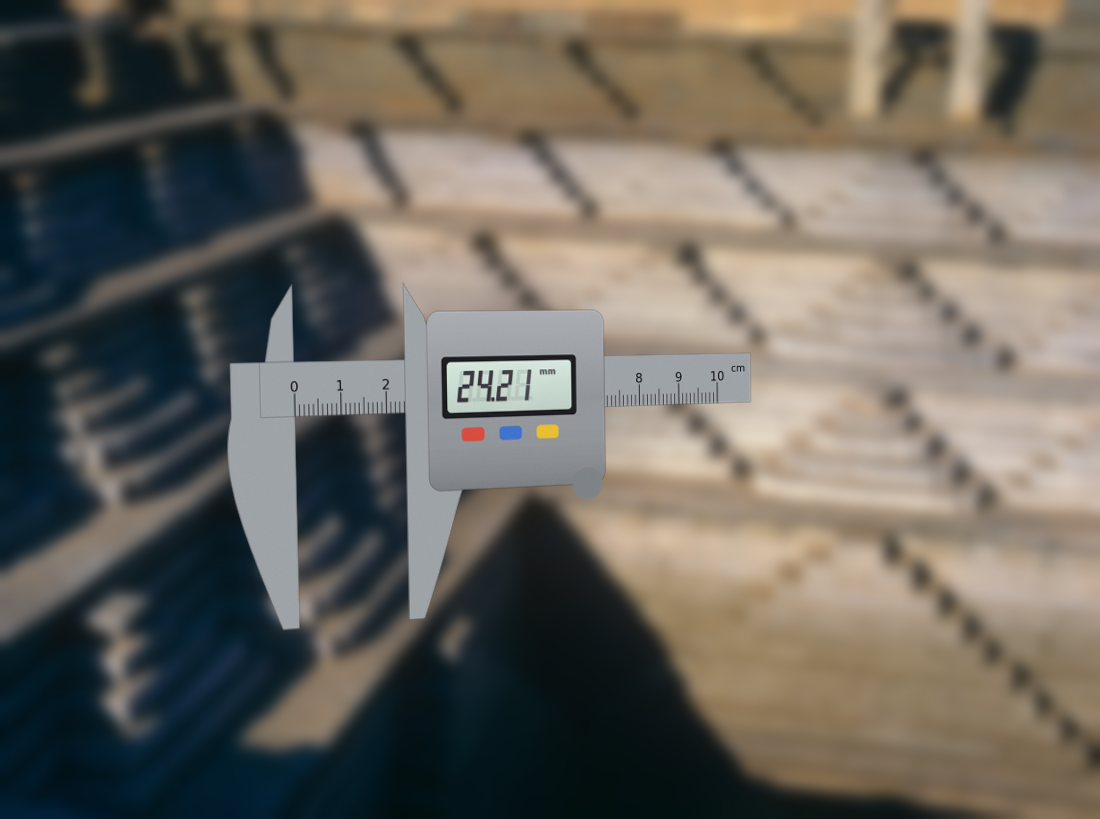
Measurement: 24.21 mm
